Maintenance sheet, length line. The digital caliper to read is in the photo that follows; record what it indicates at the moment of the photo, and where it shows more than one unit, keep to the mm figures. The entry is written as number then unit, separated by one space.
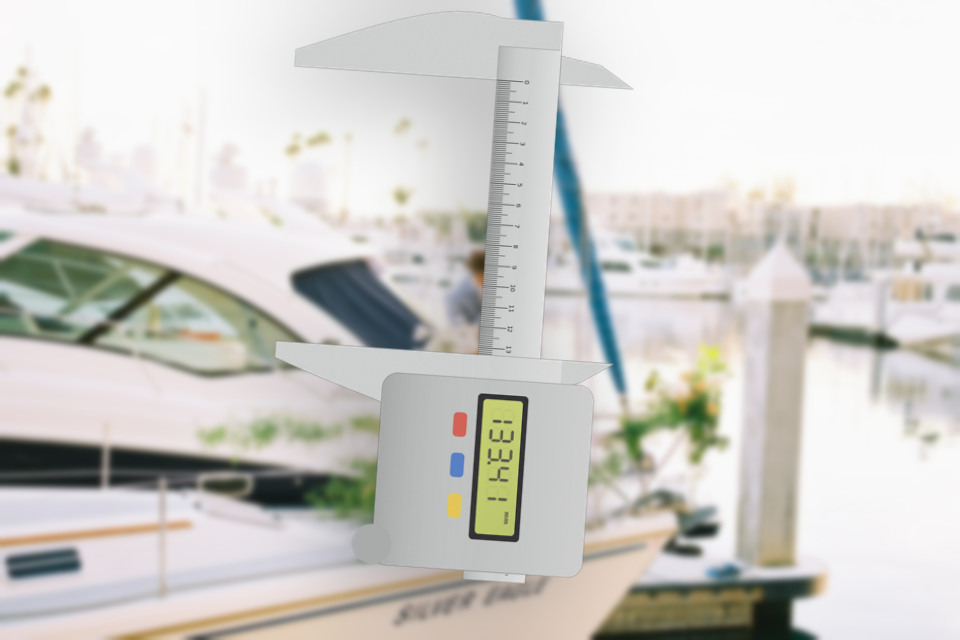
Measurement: 133.41 mm
